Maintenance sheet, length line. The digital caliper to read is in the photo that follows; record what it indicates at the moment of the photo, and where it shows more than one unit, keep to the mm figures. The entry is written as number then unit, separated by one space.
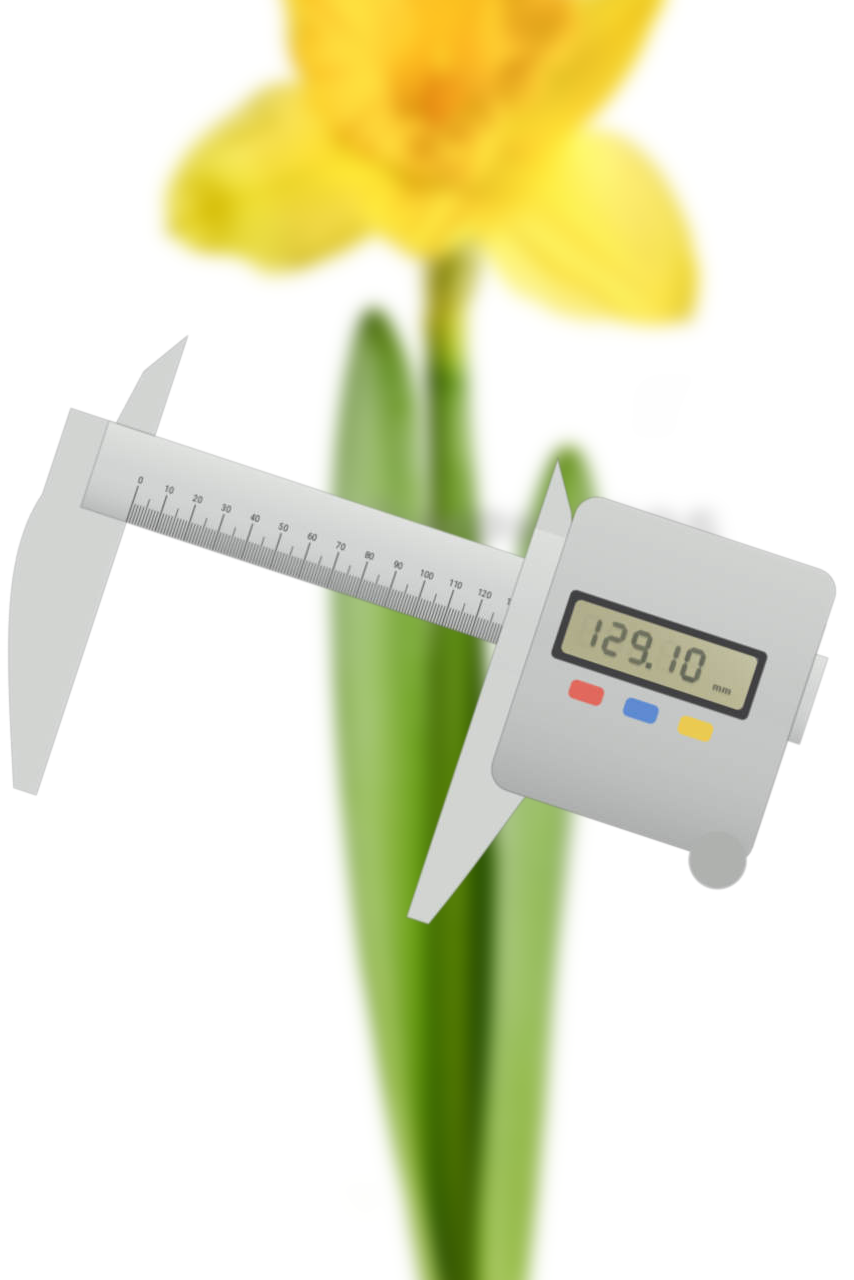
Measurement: 129.10 mm
